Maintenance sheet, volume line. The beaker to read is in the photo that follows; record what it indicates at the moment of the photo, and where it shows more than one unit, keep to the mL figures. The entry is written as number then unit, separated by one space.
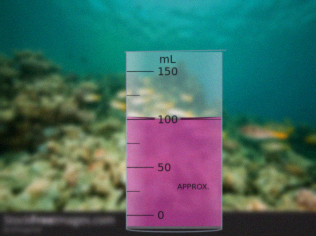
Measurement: 100 mL
